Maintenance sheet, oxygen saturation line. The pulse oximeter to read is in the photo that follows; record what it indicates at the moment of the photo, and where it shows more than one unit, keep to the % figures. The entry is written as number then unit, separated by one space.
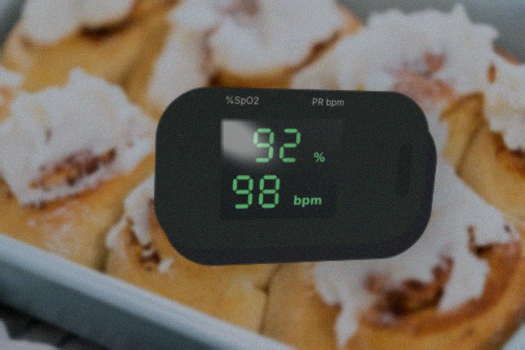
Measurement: 92 %
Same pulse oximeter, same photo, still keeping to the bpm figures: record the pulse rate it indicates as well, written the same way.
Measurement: 98 bpm
